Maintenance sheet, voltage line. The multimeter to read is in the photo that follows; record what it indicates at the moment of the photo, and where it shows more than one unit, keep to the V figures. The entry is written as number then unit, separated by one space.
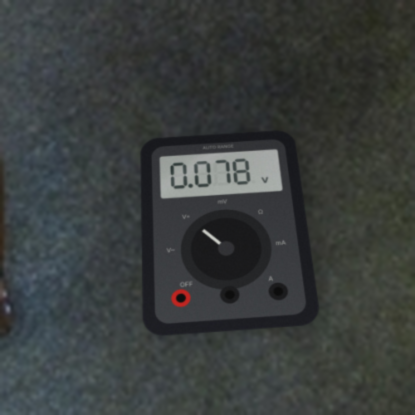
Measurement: 0.078 V
